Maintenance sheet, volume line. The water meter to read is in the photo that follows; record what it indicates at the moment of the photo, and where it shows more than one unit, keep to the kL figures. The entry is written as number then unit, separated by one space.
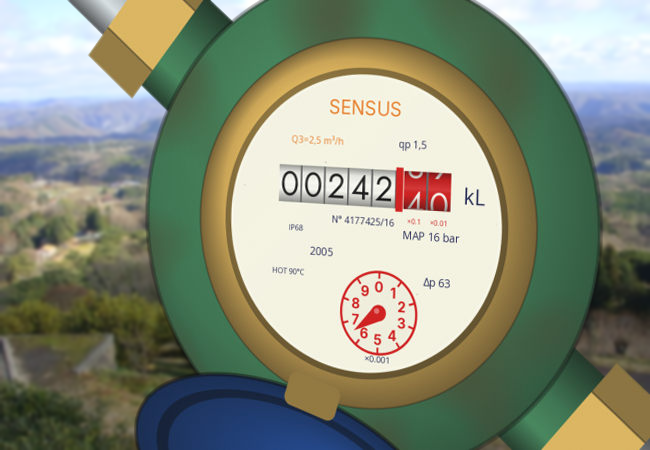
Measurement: 242.396 kL
